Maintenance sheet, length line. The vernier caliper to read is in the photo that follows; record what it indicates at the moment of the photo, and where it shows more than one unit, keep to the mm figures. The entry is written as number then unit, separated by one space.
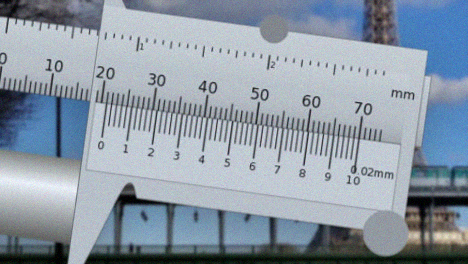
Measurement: 21.0 mm
